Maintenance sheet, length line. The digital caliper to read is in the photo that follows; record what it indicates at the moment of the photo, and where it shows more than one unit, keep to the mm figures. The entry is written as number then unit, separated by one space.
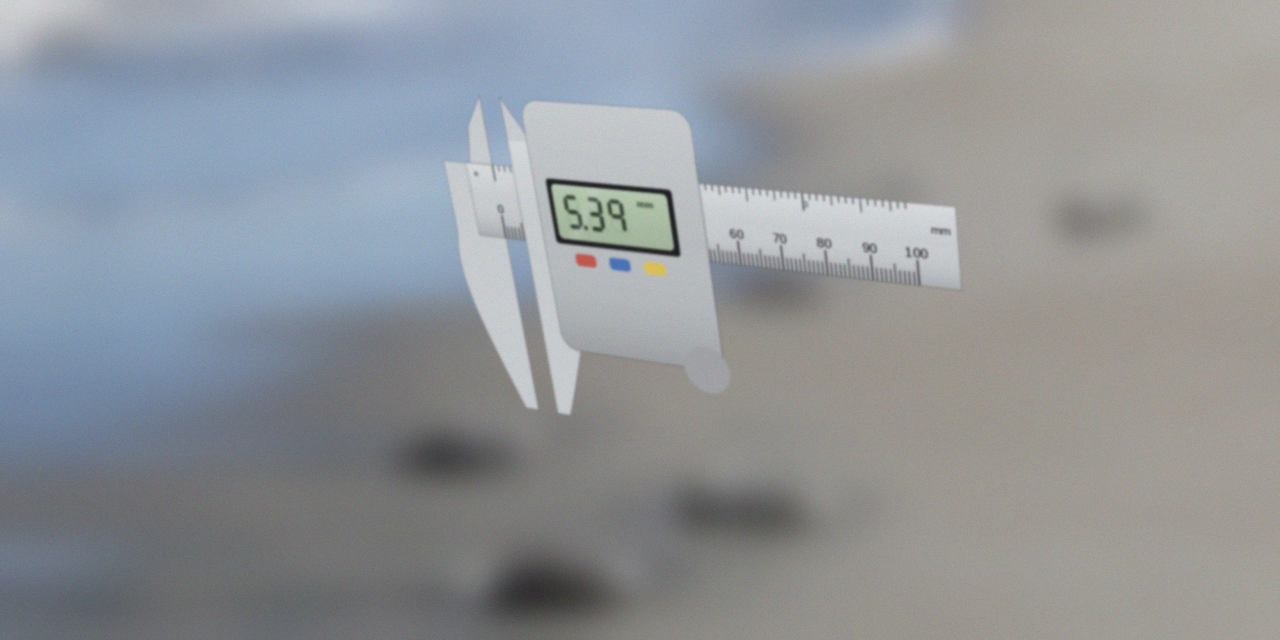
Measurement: 5.39 mm
